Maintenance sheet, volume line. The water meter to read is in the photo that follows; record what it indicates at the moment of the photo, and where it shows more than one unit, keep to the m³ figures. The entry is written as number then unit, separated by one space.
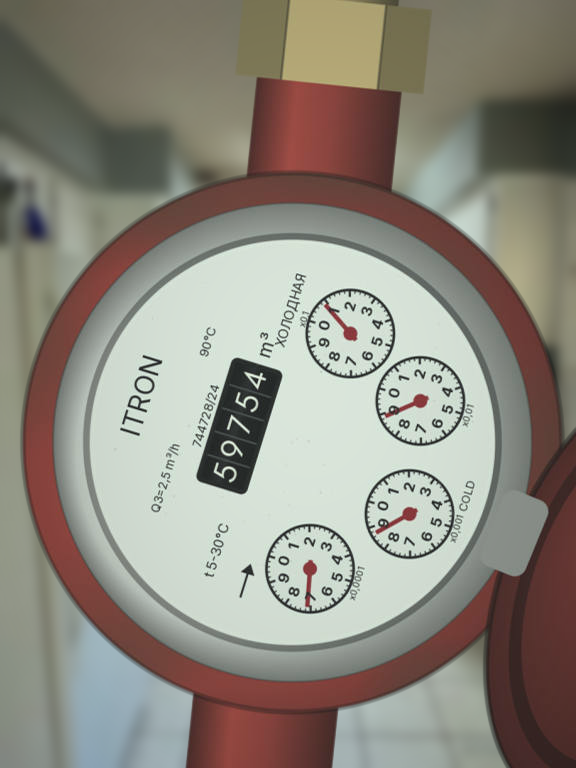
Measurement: 59754.0887 m³
